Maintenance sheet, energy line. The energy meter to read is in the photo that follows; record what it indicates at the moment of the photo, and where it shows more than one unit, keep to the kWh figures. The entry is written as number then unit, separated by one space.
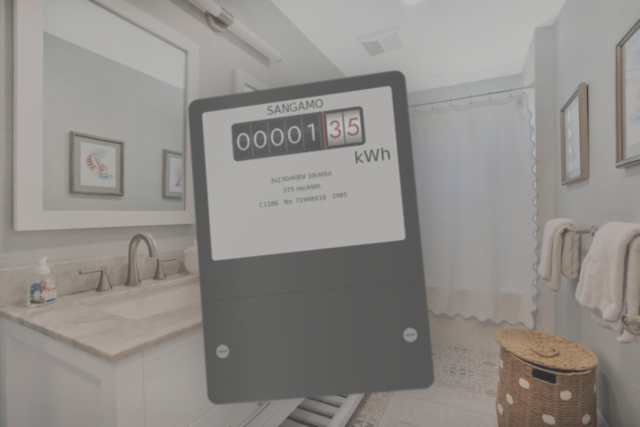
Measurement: 1.35 kWh
